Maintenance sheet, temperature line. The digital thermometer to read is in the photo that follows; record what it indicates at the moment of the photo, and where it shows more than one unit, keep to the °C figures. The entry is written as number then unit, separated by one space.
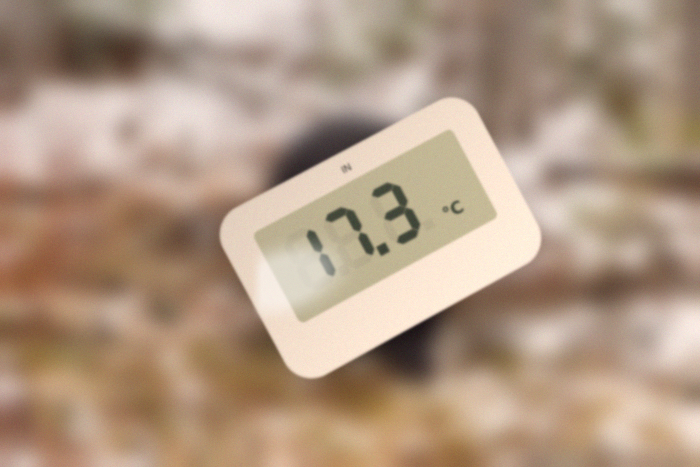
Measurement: 17.3 °C
